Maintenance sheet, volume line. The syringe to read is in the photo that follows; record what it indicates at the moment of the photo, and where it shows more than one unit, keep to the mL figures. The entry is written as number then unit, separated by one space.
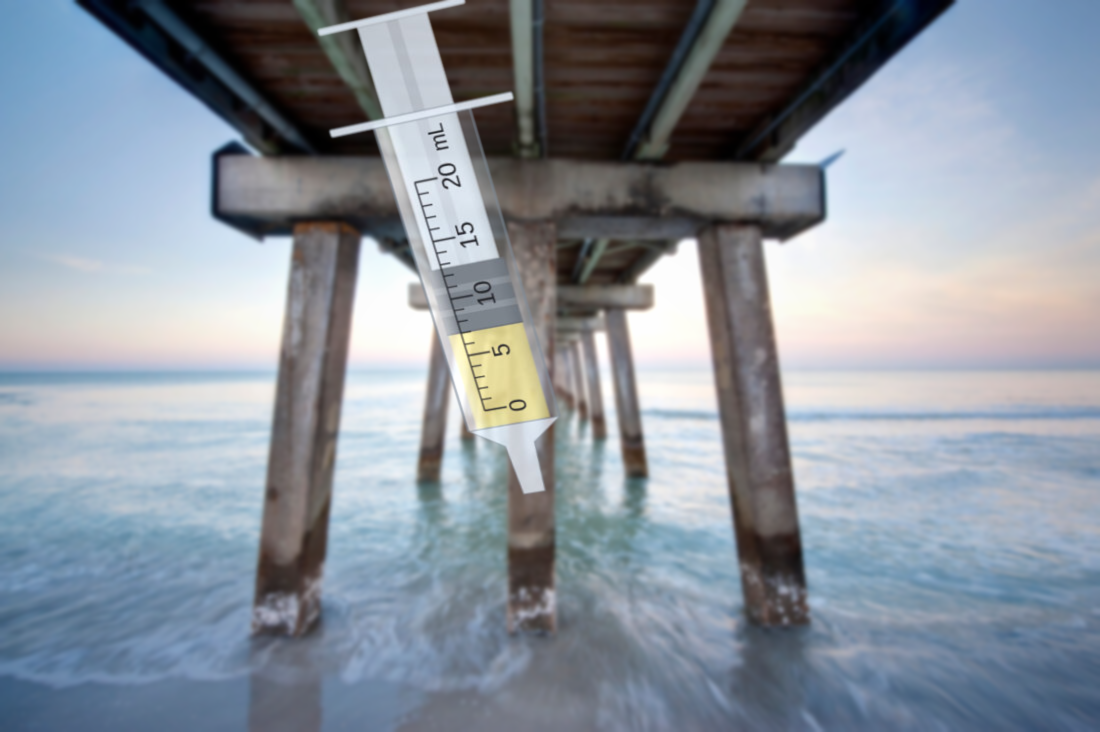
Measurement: 7 mL
